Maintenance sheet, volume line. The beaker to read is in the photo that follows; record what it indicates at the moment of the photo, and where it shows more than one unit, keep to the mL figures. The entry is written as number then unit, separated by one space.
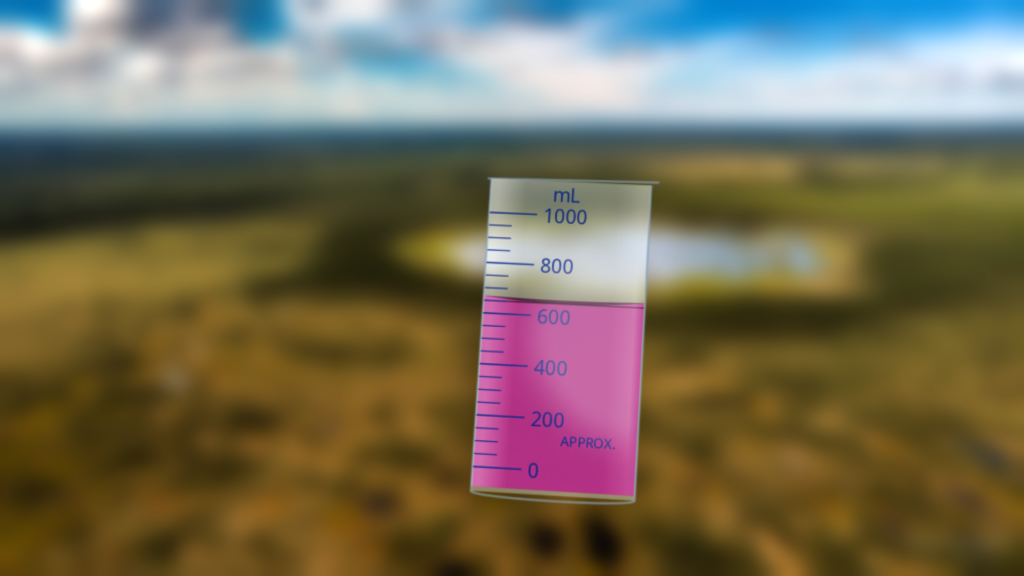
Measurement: 650 mL
